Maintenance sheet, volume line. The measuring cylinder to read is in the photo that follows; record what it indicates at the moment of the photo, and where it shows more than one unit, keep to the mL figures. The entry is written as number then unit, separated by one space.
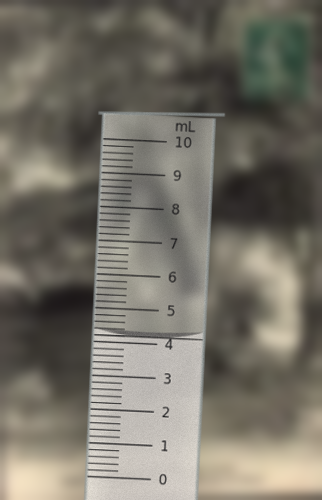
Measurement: 4.2 mL
